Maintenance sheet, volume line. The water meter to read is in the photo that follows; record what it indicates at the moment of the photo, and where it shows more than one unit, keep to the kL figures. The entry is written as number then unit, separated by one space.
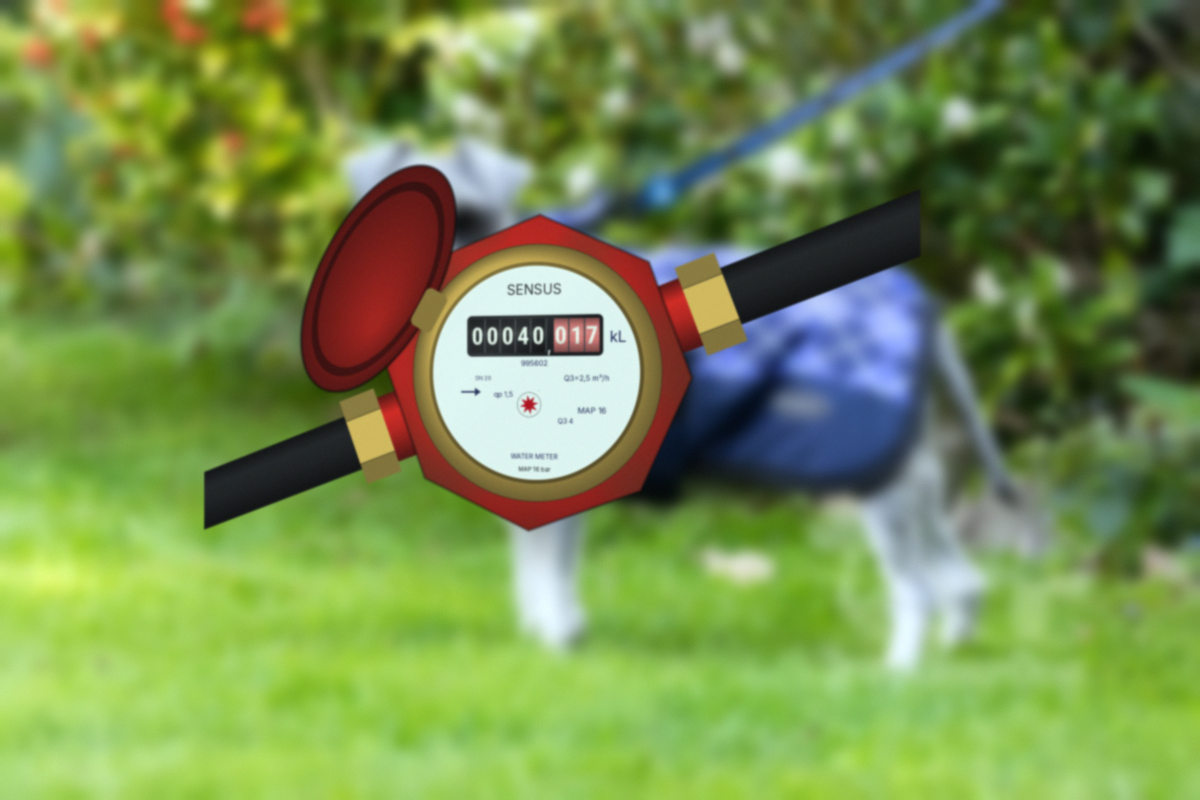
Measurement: 40.017 kL
